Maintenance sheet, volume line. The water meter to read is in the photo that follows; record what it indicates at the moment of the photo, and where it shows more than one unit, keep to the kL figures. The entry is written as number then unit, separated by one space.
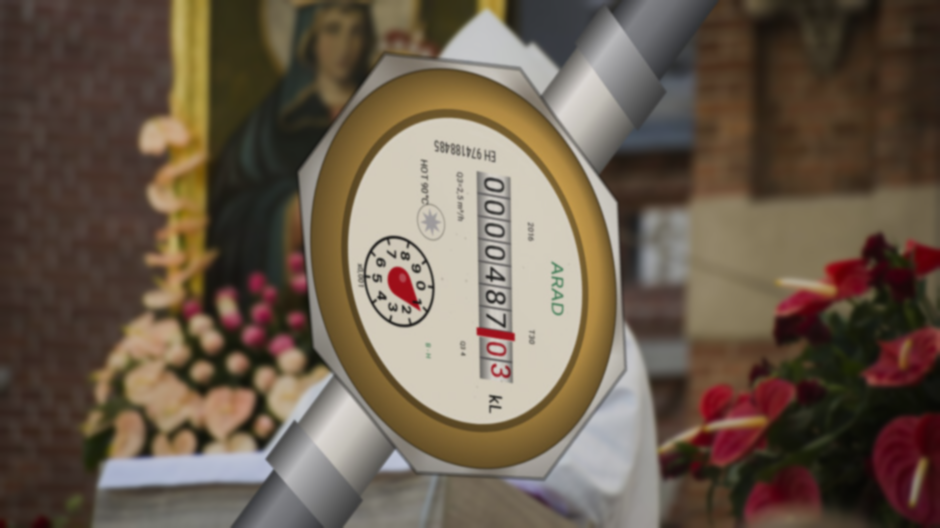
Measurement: 487.031 kL
